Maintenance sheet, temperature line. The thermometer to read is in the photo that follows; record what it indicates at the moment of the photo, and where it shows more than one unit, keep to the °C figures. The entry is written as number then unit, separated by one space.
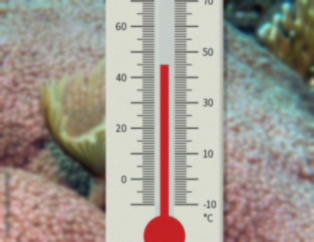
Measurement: 45 °C
